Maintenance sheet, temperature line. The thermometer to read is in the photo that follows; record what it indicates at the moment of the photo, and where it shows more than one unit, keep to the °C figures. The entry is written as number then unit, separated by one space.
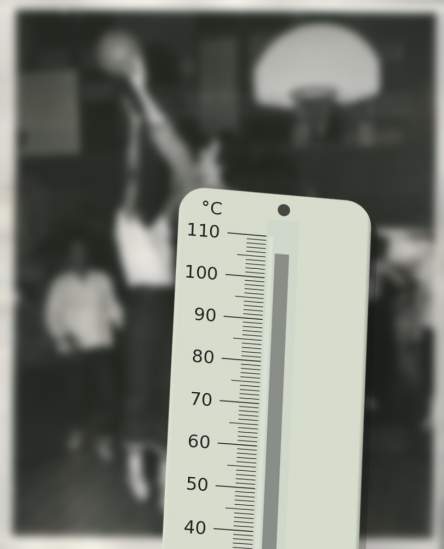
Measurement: 106 °C
